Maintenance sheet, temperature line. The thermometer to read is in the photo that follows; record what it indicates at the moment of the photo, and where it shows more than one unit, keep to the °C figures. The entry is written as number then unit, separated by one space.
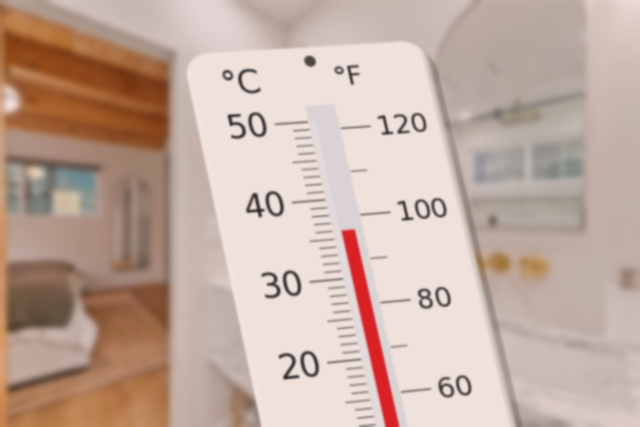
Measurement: 36 °C
